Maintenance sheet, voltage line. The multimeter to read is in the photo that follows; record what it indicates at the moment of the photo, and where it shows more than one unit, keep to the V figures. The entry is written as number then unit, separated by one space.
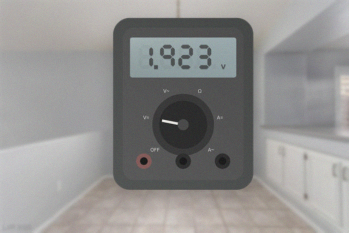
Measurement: 1.923 V
